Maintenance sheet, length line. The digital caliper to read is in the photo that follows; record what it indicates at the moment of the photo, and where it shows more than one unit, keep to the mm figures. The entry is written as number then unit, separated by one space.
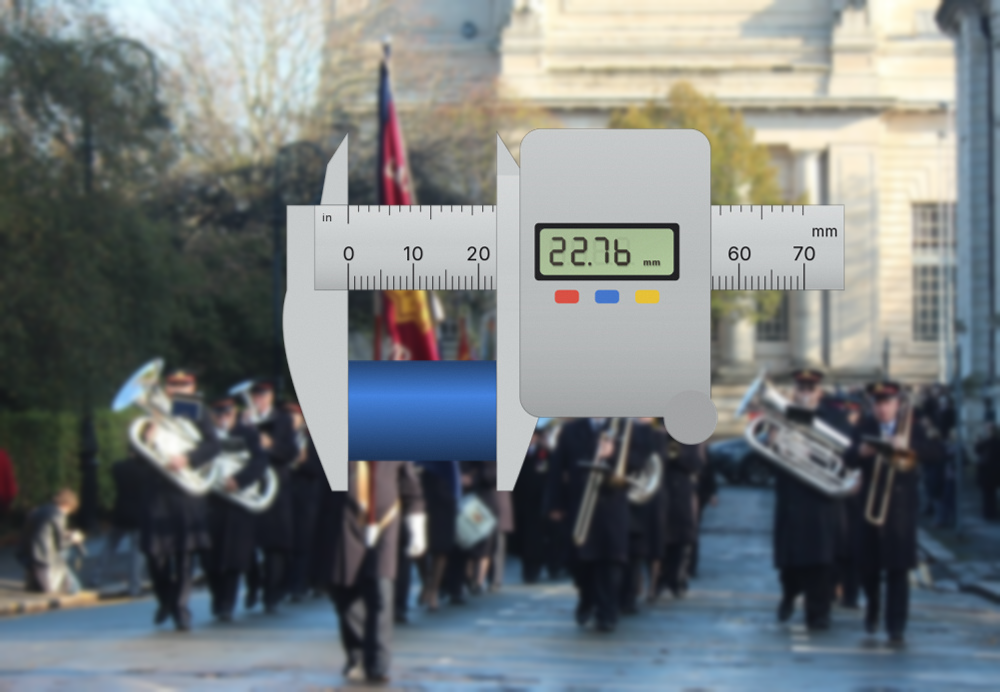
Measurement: 22.76 mm
